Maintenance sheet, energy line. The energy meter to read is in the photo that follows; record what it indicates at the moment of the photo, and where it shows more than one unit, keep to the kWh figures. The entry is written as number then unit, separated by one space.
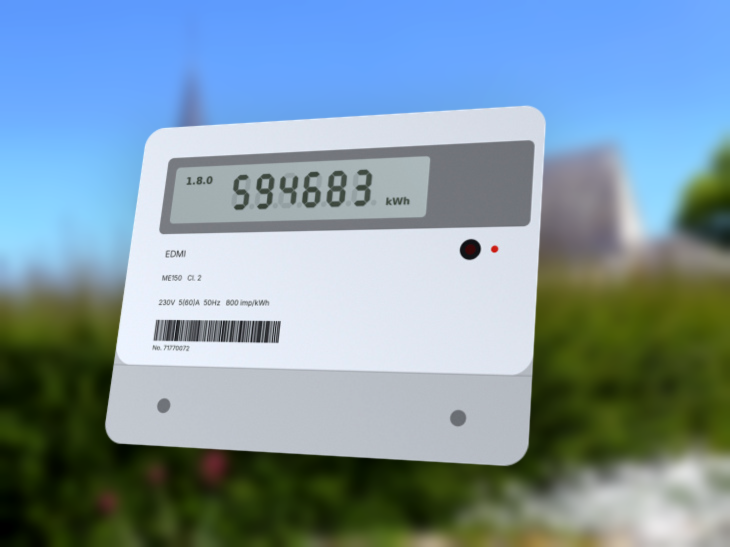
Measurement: 594683 kWh
